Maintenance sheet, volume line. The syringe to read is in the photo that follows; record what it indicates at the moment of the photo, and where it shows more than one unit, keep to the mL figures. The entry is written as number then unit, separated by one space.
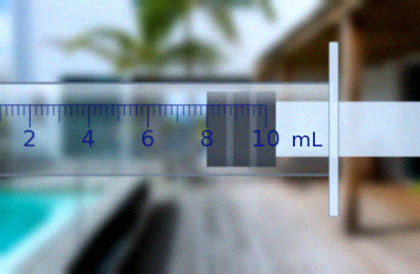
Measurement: 8 mL
